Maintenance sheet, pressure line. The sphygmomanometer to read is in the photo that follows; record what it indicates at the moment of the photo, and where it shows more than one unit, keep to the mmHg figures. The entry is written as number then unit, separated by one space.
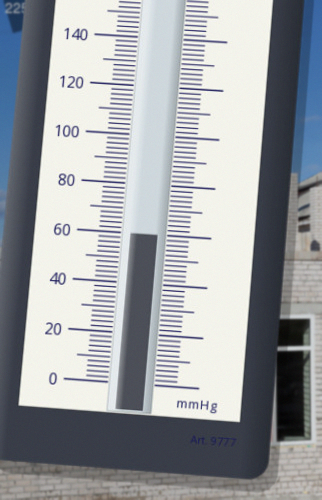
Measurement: 60 mmHg
